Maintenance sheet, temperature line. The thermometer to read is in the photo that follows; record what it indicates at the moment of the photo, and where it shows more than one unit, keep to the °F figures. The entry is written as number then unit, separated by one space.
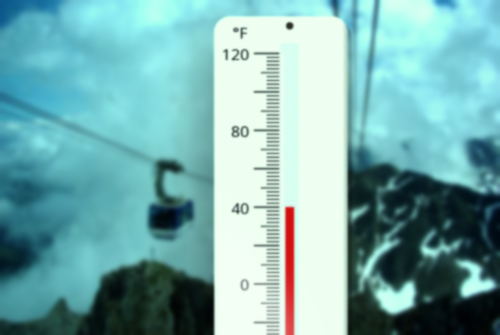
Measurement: 40 °F
